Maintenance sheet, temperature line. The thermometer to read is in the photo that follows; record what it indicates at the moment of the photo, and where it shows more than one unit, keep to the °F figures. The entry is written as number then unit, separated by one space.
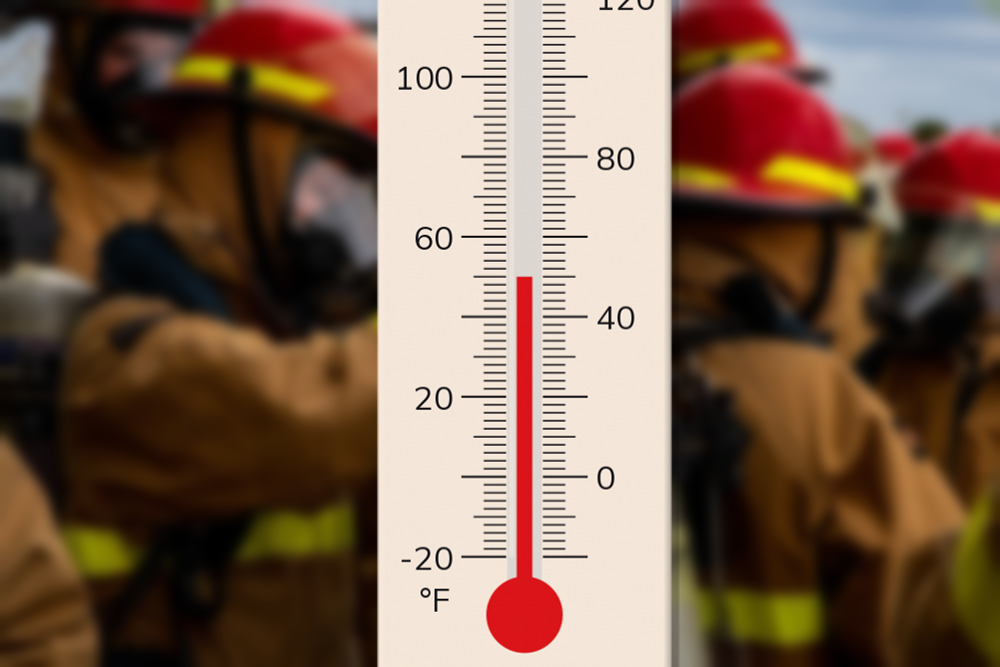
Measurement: 50 °F
